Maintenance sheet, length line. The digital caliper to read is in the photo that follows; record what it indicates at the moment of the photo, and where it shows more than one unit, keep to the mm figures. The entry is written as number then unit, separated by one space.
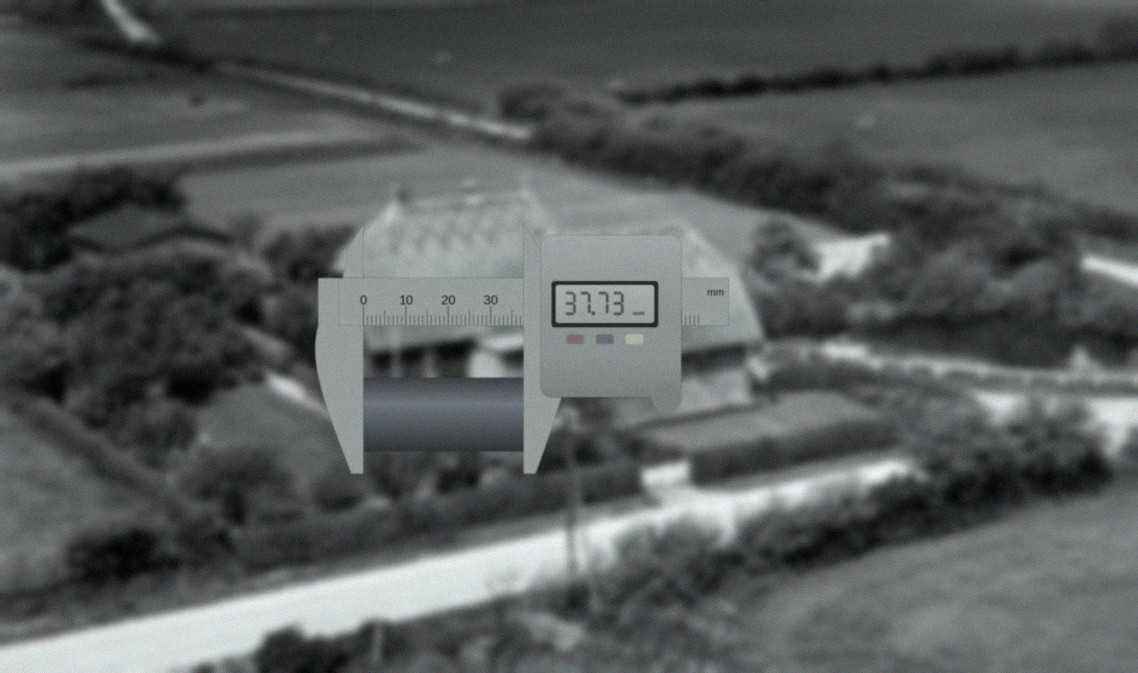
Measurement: 37.73 mm
